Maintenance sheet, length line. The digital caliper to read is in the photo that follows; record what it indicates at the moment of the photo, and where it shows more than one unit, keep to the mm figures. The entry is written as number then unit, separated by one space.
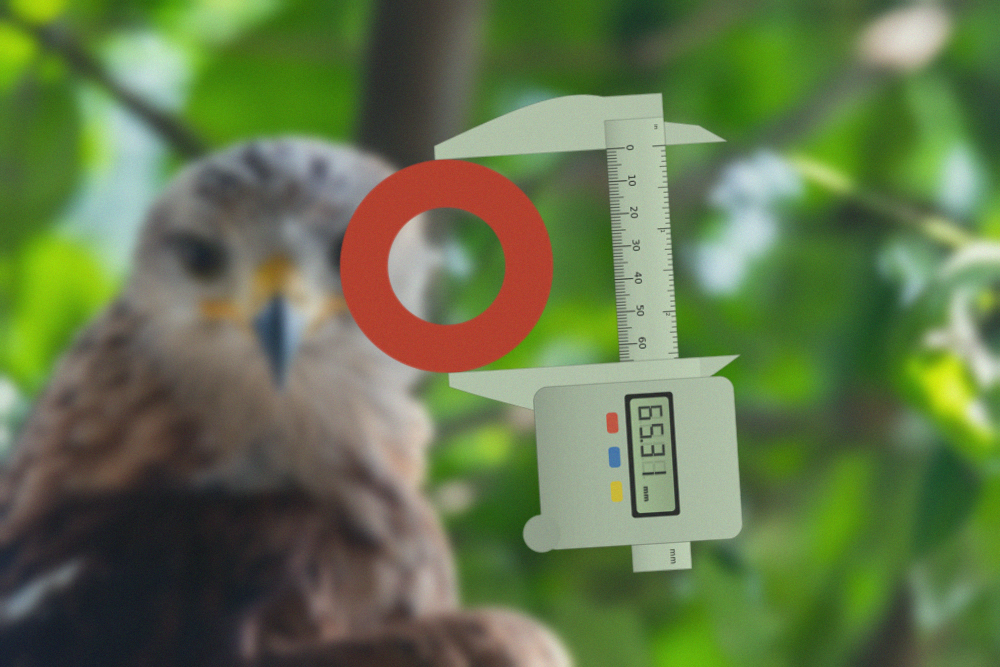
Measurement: 65.31 mm
